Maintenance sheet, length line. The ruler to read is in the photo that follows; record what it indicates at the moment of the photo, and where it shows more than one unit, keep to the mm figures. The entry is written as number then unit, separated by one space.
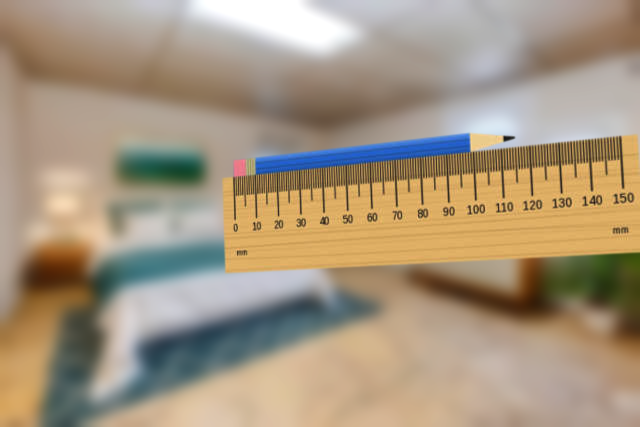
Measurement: 115 mm
